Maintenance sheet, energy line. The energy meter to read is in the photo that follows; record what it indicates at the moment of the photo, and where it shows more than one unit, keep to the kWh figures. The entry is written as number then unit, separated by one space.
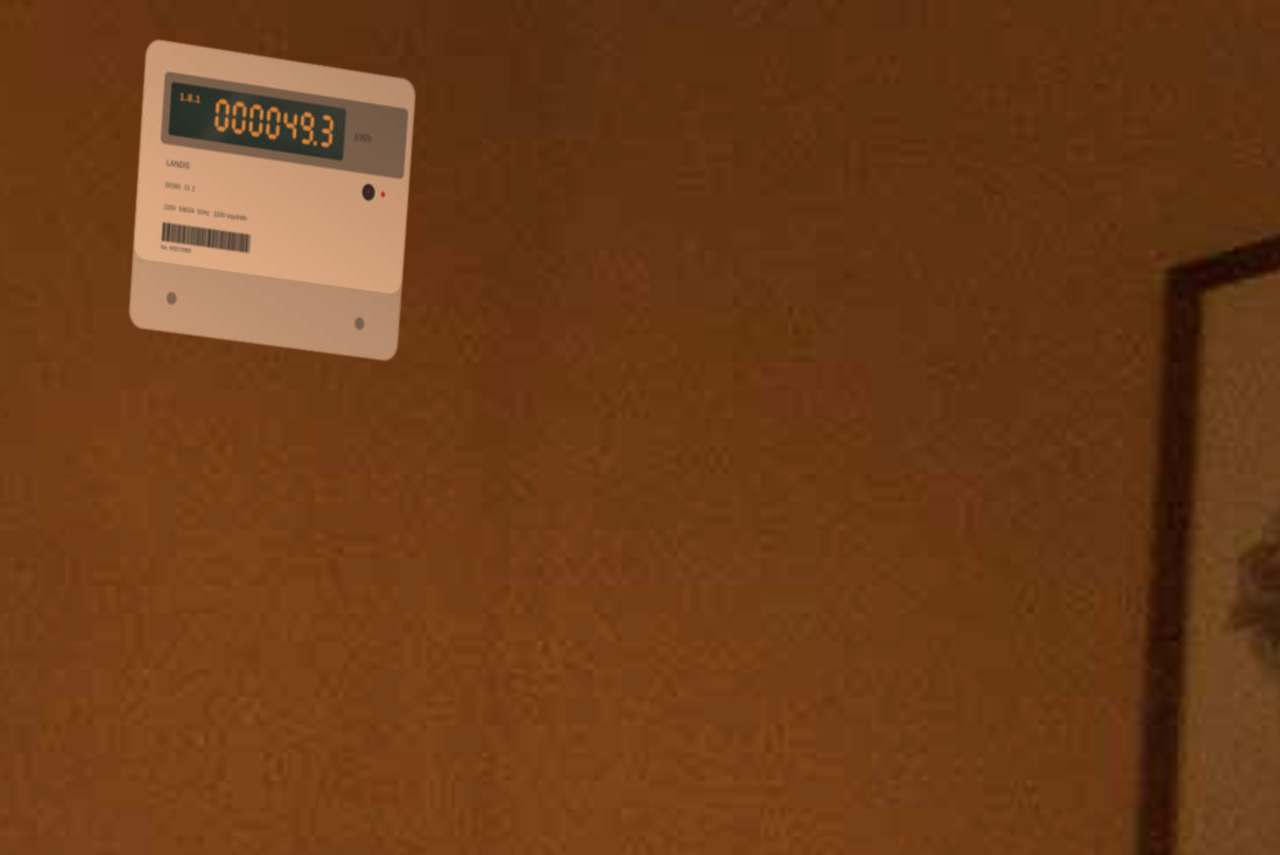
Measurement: 49.3 kWh
